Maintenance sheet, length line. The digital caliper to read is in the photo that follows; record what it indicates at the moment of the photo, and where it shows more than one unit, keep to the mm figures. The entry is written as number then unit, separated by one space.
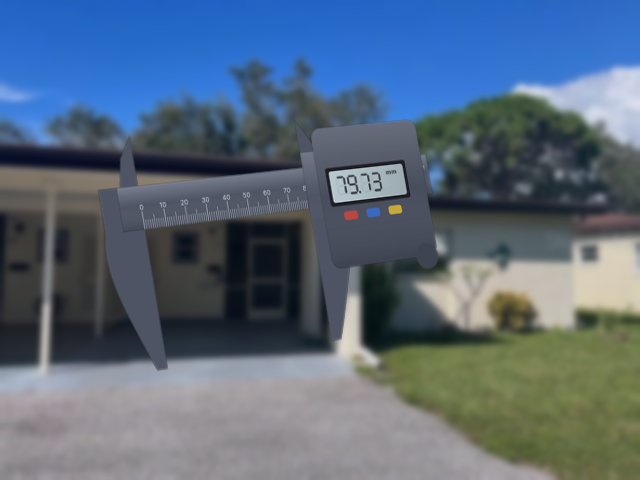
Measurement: 79.73 mm
